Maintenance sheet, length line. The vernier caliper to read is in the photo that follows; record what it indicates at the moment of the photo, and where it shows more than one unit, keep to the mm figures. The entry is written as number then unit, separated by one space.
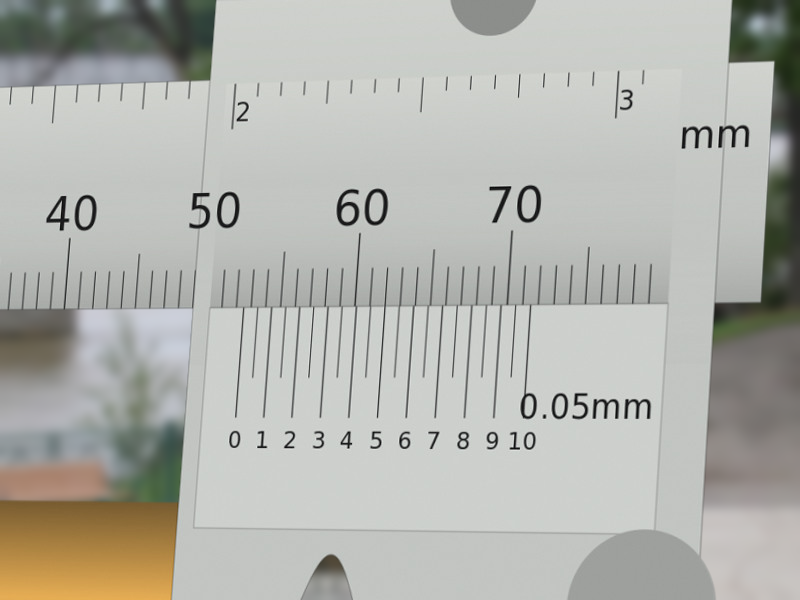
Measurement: 52.5 mm
